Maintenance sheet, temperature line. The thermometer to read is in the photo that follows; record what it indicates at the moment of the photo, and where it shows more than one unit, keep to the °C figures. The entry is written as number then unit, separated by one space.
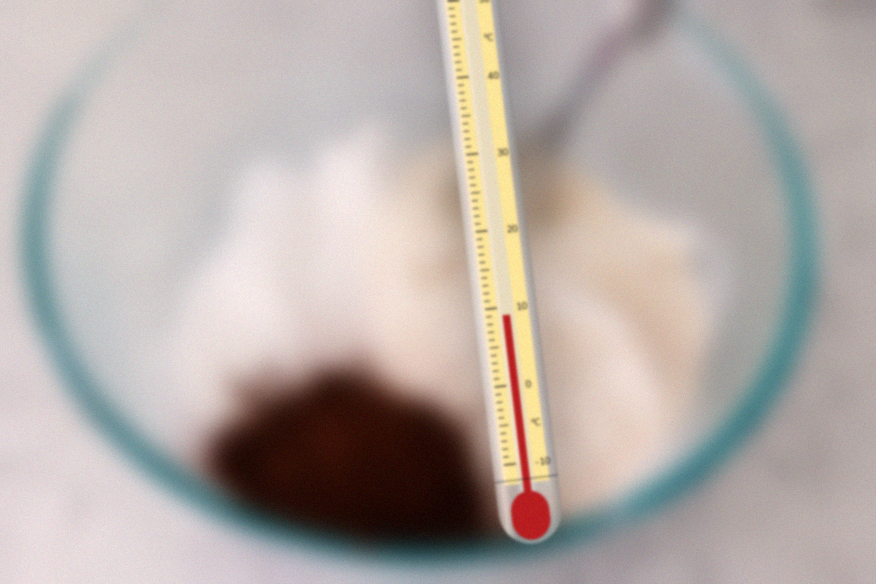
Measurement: 9 °C
